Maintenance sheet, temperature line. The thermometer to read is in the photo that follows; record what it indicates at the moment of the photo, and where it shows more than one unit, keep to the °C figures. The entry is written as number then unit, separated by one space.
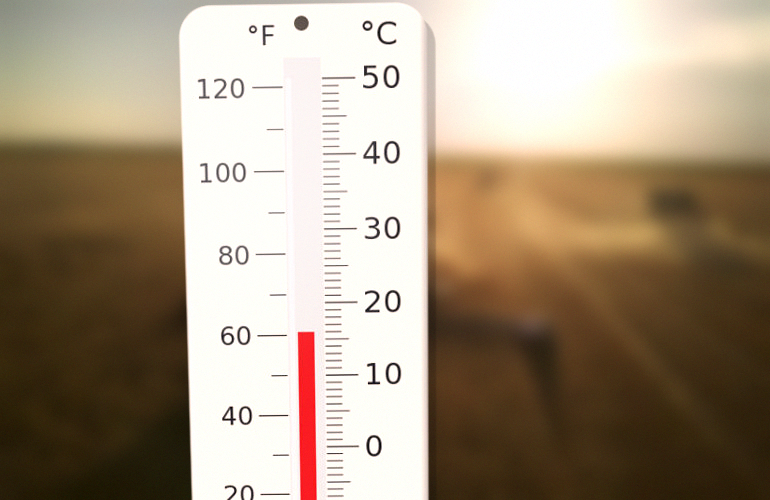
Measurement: 16 °C
